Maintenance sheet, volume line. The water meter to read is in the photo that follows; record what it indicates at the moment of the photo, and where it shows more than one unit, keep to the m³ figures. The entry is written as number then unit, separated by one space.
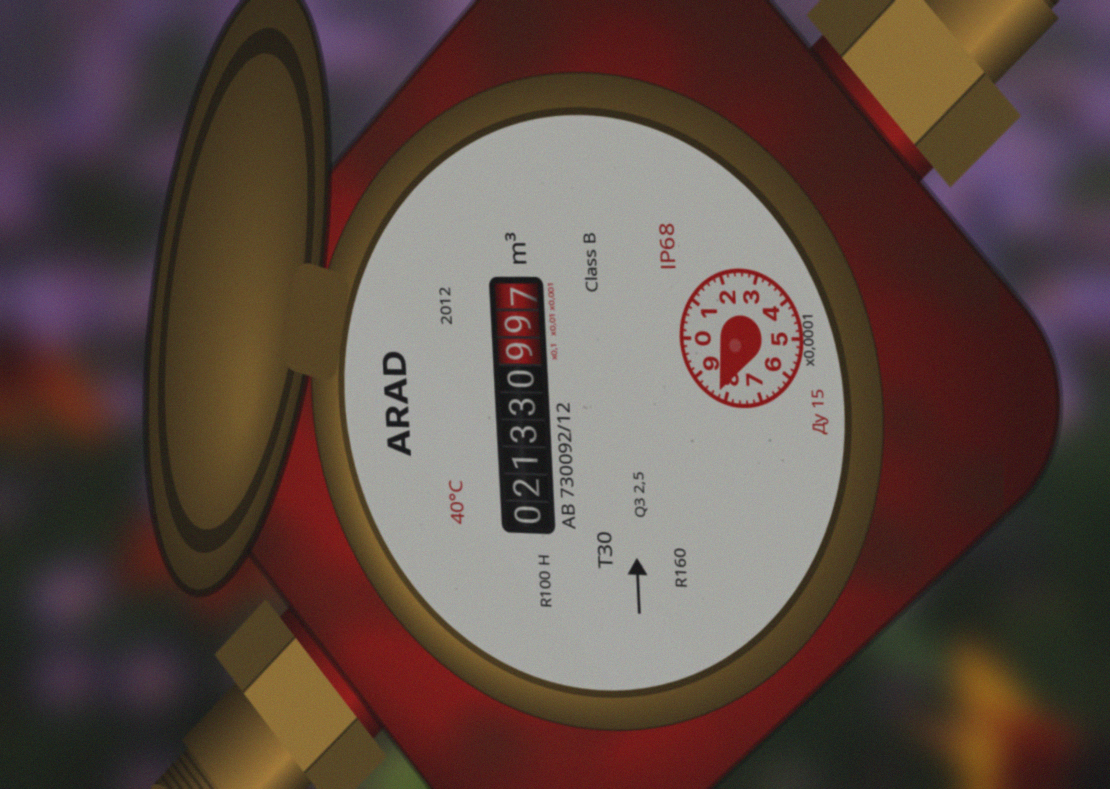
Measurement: 21330.9968 m³
